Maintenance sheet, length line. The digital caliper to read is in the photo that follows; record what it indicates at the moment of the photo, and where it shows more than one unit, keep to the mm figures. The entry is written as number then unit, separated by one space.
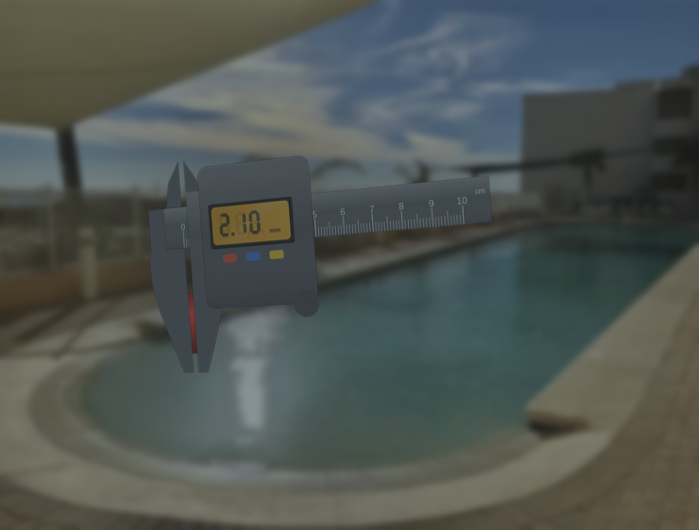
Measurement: 2.10 mm
